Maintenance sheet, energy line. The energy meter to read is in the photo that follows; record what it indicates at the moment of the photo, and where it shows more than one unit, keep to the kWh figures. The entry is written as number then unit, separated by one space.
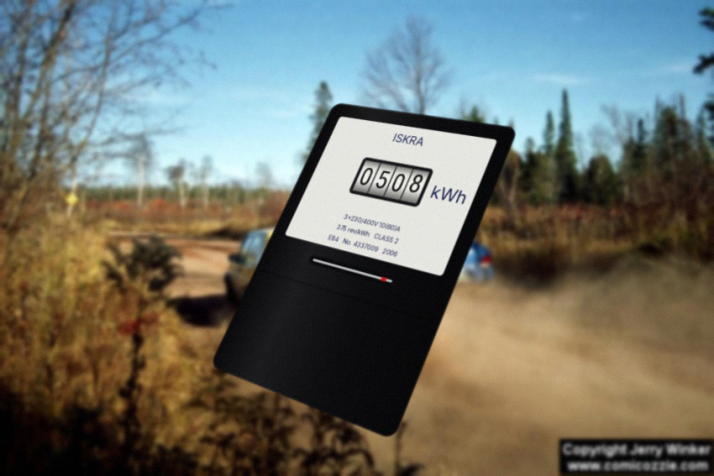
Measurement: 508 kWh
